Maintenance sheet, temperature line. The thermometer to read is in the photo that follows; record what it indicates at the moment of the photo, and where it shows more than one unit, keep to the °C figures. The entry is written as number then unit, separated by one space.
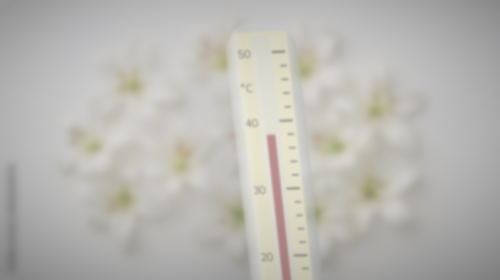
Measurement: 38 °C
